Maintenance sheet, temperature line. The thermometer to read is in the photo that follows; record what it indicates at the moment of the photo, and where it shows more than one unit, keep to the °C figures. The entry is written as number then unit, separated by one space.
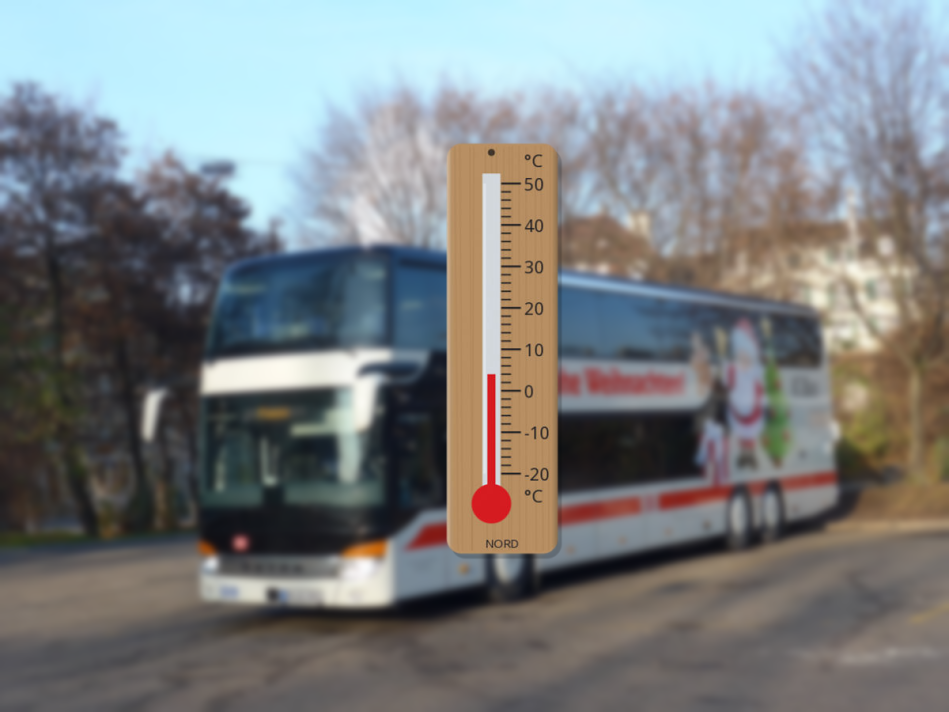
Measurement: 4 °C
